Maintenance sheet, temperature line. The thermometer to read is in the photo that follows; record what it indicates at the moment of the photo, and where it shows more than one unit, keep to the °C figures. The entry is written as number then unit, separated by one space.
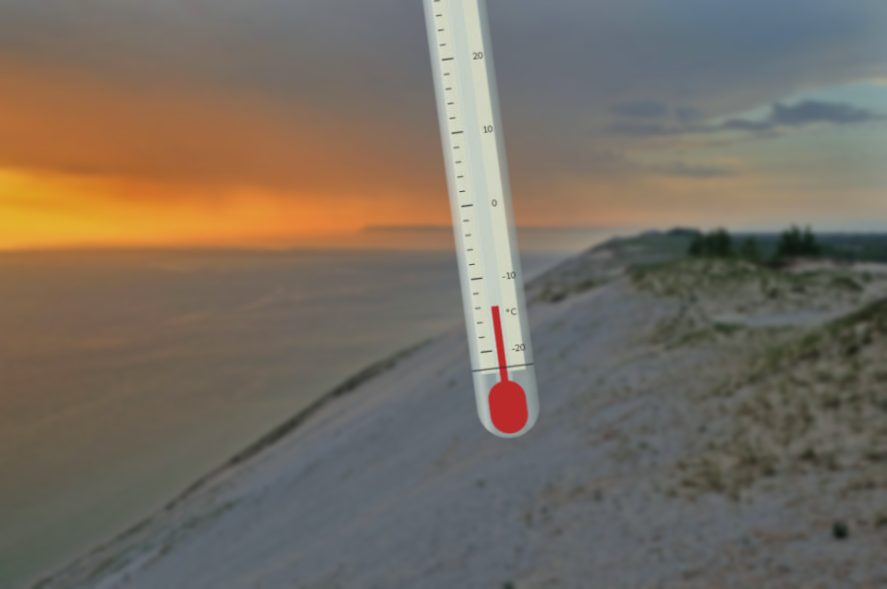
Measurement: -14 °C
